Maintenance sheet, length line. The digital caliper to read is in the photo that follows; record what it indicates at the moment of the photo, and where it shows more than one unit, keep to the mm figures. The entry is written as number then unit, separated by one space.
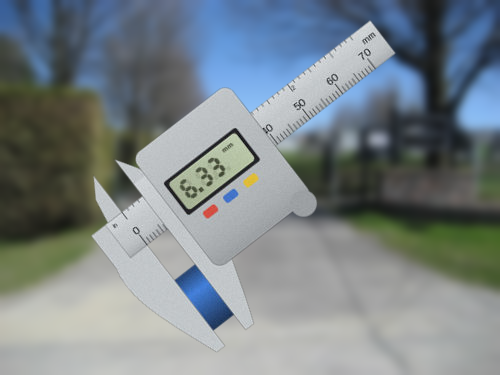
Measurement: 6.33 mm
